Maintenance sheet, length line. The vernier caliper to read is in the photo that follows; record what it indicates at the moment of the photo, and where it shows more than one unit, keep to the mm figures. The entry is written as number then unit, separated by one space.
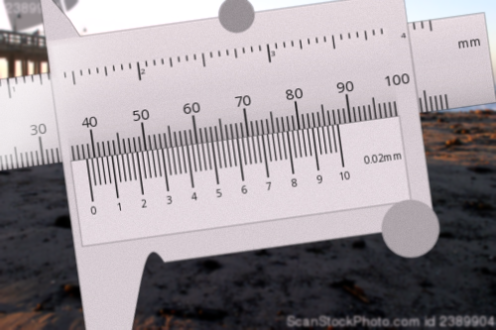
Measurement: 38.5 mm
